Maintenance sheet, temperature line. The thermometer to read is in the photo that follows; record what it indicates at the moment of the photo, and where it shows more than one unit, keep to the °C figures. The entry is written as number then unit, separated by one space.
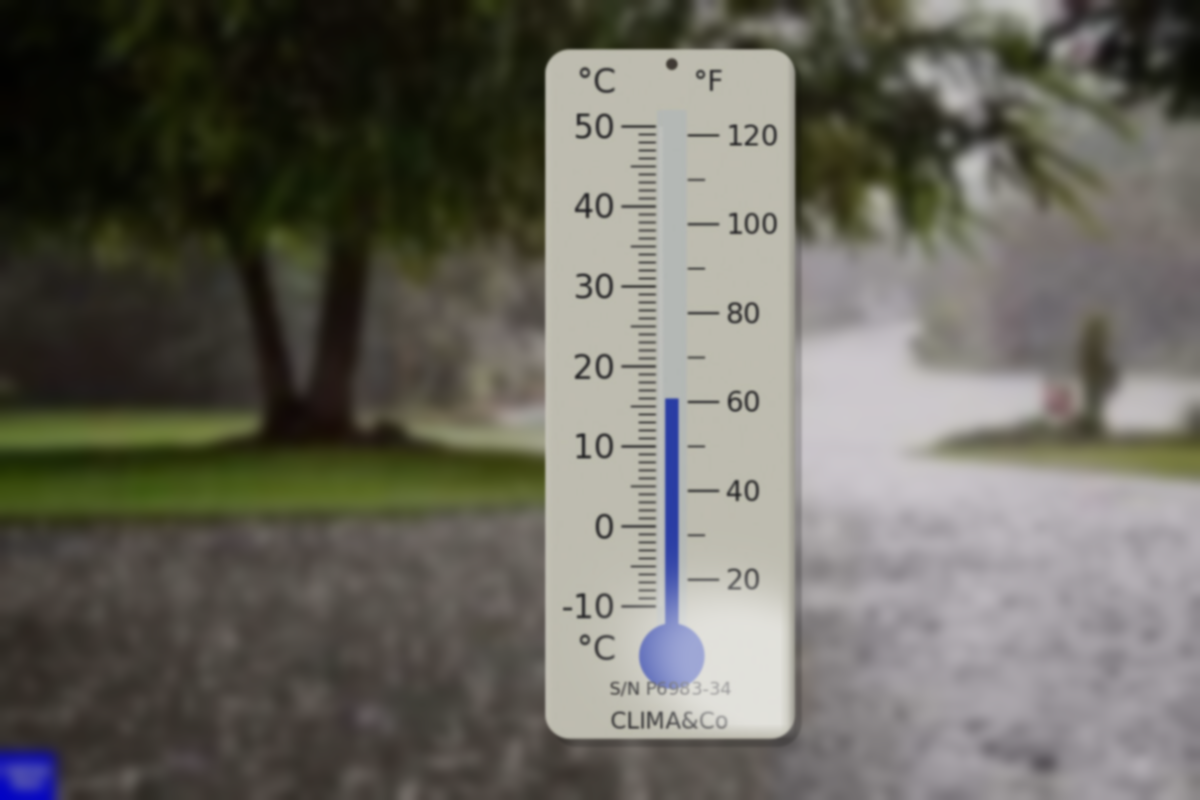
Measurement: 16 °C
